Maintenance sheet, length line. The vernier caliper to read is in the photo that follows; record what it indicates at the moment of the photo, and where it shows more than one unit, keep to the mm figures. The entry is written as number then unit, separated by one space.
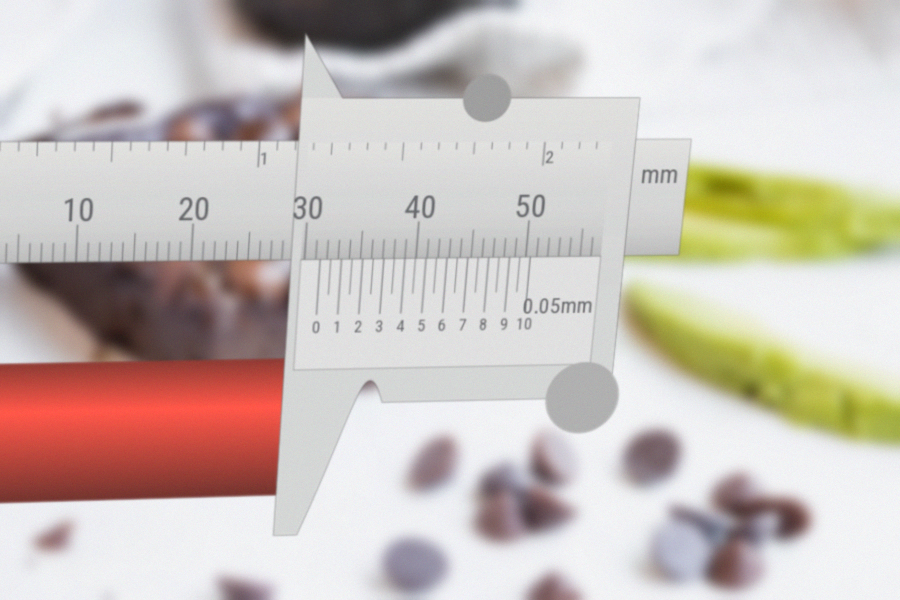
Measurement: 31.4 mm
